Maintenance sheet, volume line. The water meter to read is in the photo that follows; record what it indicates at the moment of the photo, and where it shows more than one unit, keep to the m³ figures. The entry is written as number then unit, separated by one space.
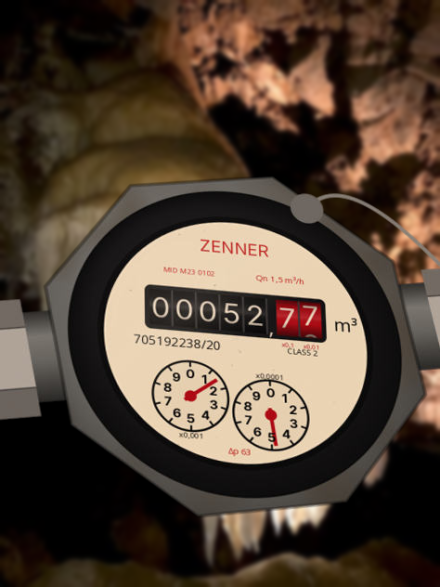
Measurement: 52.7714 m³
